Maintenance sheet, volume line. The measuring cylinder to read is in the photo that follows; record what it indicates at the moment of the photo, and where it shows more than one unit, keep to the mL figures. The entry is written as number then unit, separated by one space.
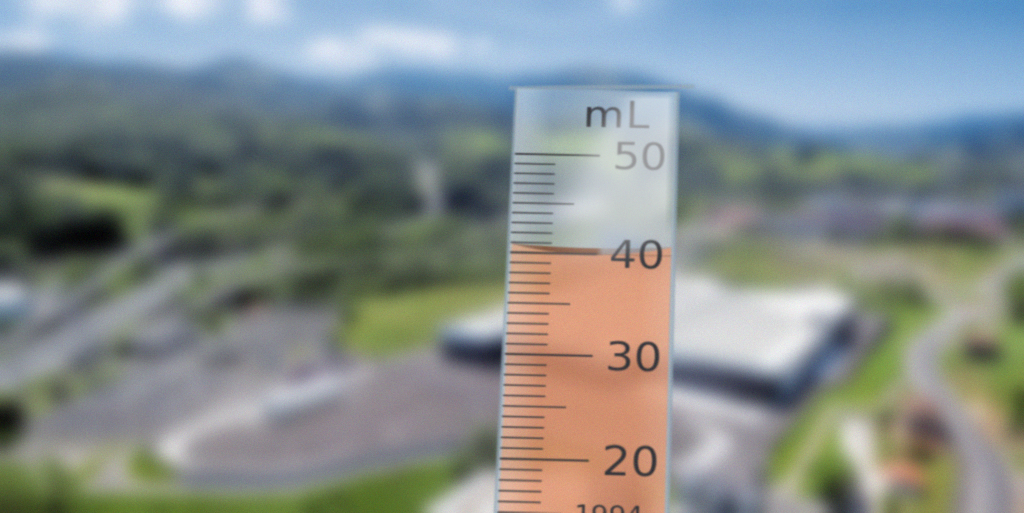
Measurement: 40 mL
